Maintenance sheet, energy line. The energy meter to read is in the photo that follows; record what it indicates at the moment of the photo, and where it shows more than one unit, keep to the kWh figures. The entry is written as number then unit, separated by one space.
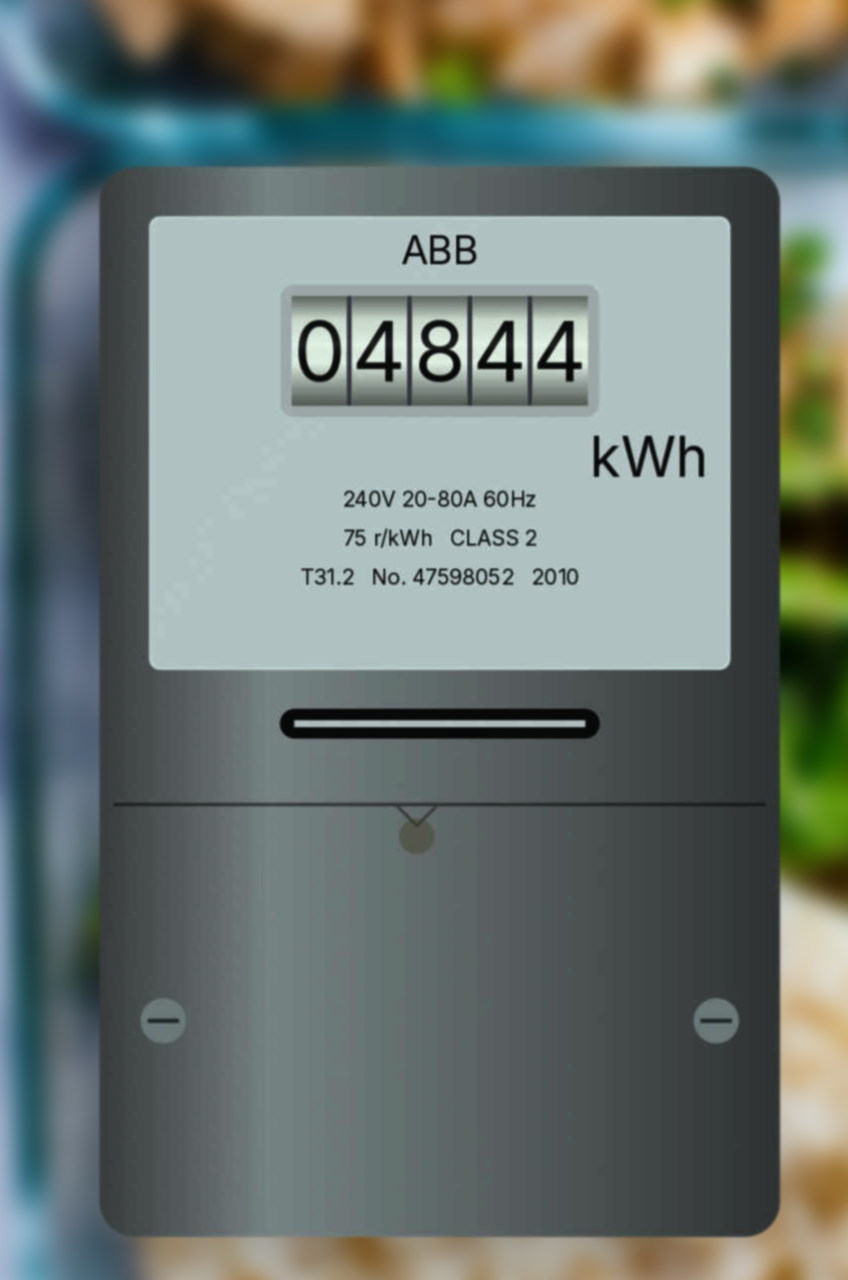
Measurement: 4844 kWh
